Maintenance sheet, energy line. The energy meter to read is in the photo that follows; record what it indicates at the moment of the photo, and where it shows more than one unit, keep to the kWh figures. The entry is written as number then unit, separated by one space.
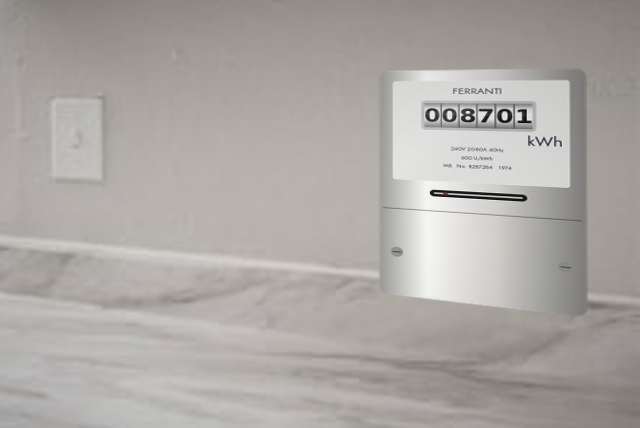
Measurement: 8701 kWh
